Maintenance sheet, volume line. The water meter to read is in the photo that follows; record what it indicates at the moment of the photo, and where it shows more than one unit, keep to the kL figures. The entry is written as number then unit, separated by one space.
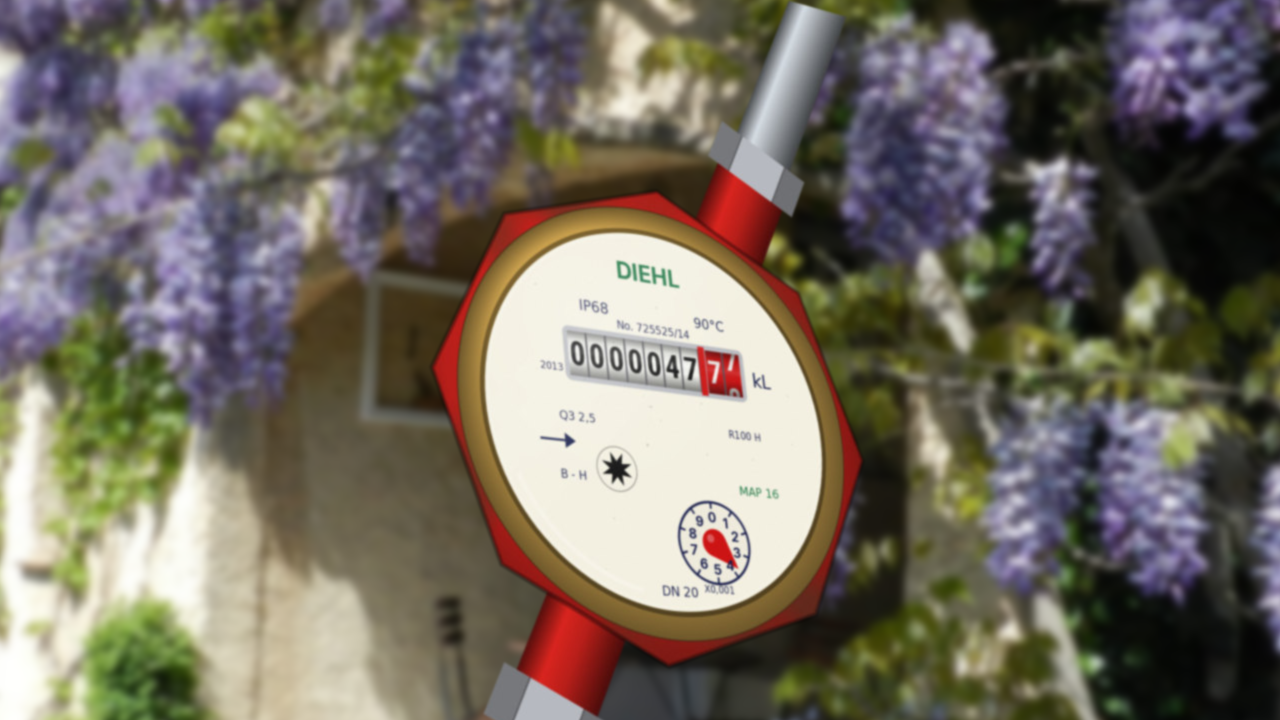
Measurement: 47.773 kL
